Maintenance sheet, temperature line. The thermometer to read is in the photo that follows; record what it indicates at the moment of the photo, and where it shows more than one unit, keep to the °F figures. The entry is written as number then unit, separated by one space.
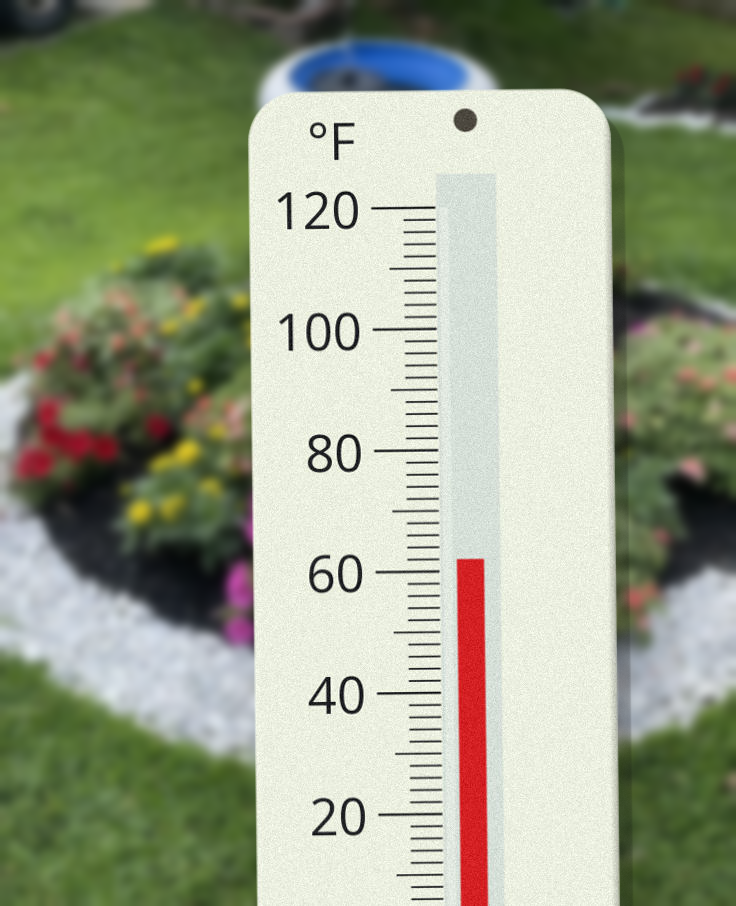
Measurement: 62 °F
